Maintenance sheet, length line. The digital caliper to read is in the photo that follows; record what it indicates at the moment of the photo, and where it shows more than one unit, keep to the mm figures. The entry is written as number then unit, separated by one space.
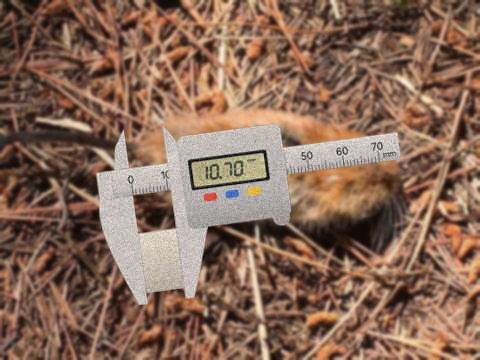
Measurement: 10.70 mm
